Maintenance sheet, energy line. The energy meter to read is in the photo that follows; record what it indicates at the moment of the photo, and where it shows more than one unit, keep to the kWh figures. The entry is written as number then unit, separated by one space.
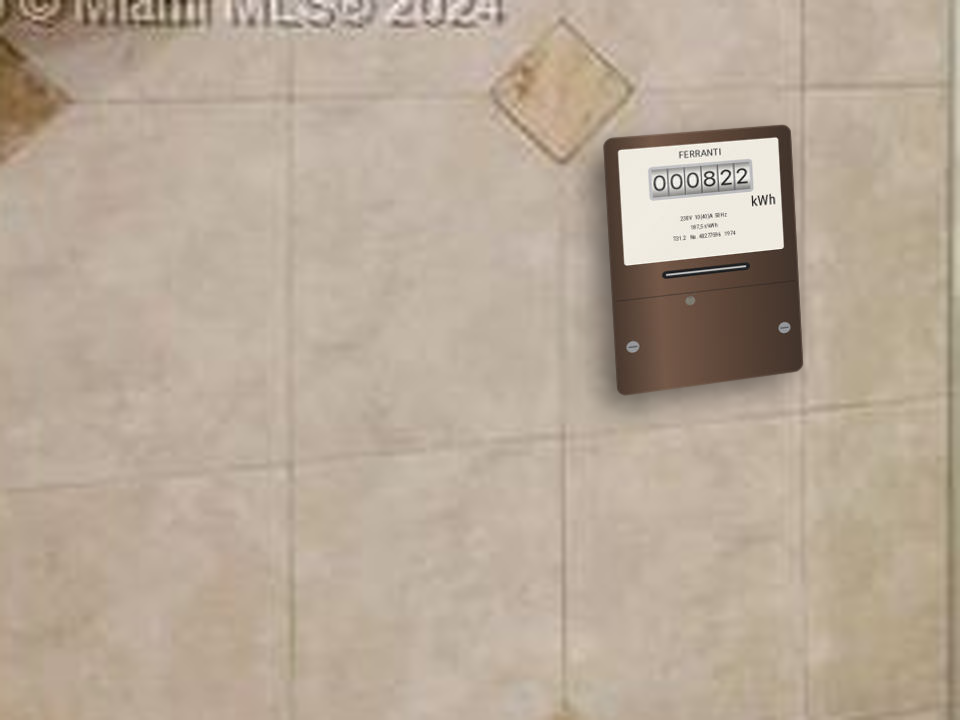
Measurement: 822 kWh
